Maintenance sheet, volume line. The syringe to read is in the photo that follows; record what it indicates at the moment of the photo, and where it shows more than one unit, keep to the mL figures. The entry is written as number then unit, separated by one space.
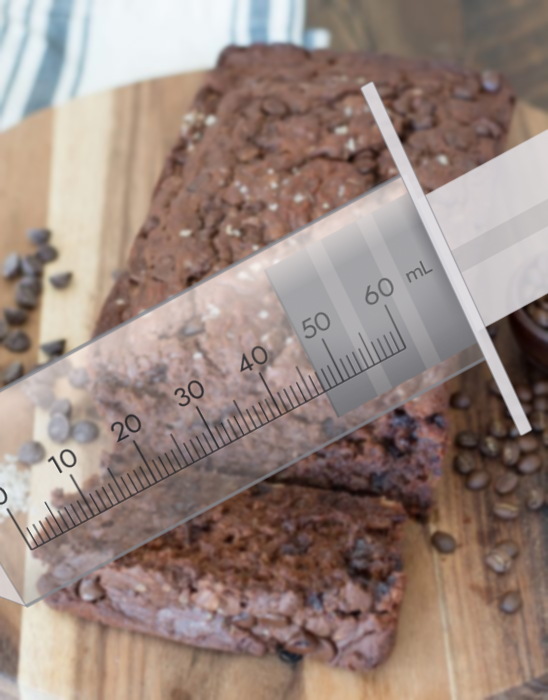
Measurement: 47 mL
